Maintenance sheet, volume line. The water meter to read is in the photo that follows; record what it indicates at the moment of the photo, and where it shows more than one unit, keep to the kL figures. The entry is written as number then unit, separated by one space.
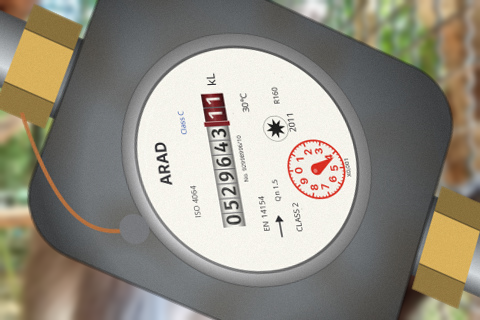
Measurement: 529643.114 kL
